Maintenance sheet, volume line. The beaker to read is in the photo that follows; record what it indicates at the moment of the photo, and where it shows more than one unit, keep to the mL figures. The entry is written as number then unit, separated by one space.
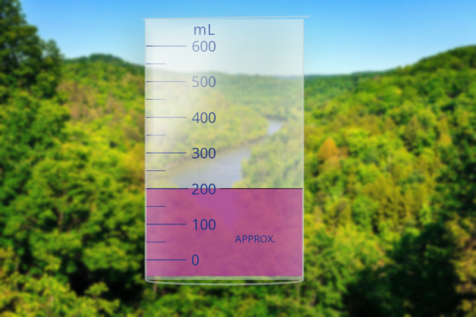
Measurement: 200 mL
